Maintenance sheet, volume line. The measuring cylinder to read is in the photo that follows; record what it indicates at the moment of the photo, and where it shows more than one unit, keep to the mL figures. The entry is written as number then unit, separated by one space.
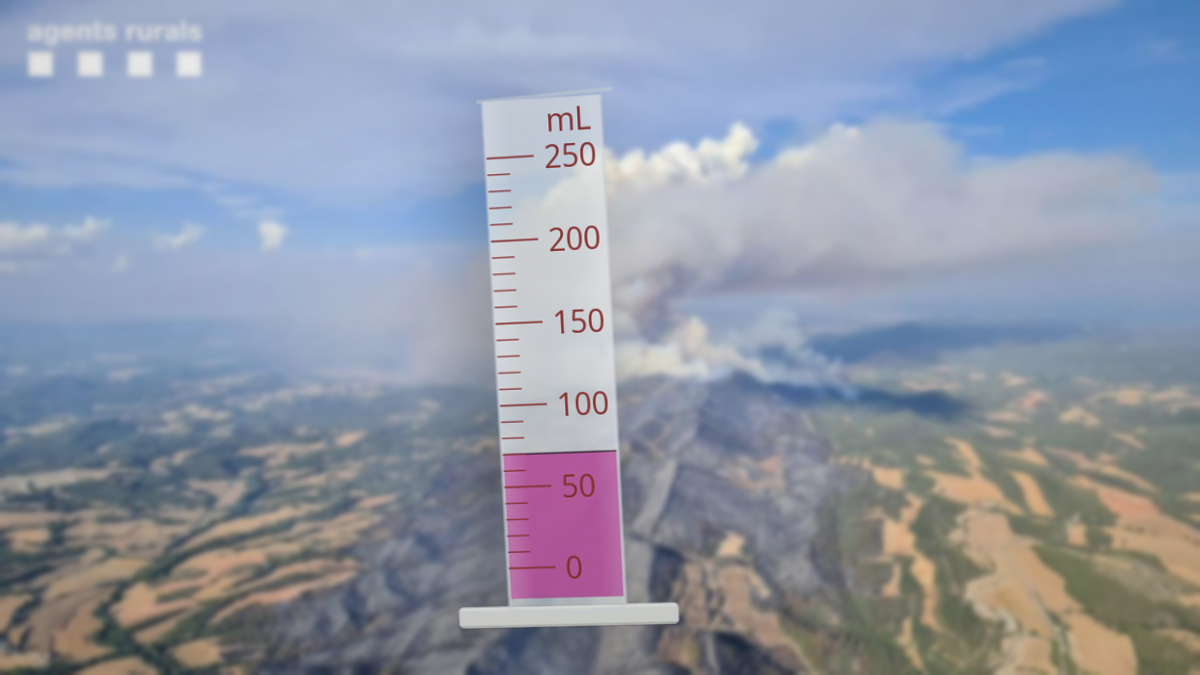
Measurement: 70 mL
